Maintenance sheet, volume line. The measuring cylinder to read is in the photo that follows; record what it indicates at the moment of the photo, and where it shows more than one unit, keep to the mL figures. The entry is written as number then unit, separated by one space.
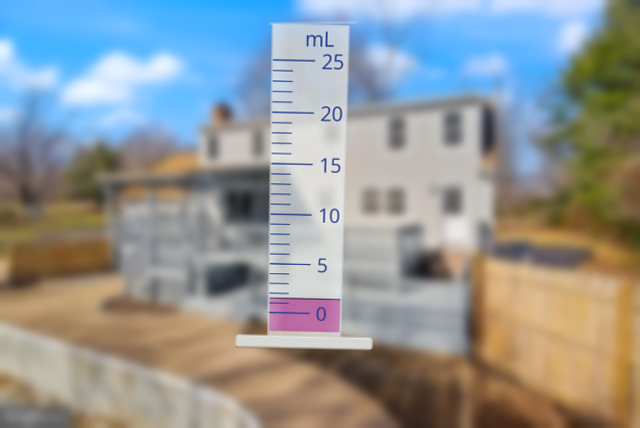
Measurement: 1.5 mL
